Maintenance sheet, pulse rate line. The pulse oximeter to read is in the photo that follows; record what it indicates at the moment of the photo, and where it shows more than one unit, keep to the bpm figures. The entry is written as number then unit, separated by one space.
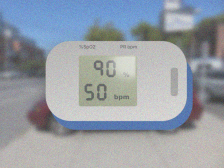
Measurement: 50 bpm
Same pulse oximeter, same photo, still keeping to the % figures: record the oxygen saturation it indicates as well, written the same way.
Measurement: 90 %
